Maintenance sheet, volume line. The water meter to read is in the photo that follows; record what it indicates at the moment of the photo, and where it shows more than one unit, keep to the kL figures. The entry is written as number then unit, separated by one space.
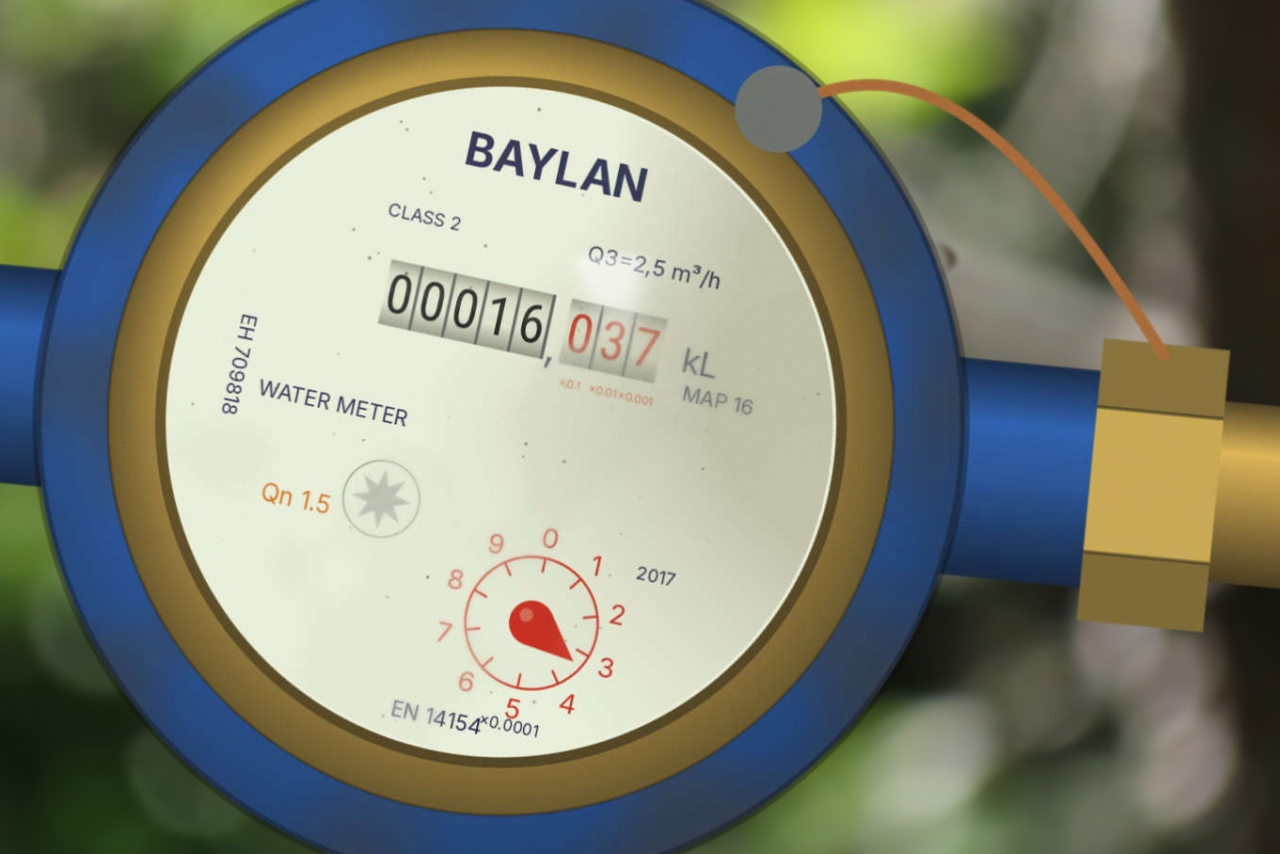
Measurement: 16.0373 kL
